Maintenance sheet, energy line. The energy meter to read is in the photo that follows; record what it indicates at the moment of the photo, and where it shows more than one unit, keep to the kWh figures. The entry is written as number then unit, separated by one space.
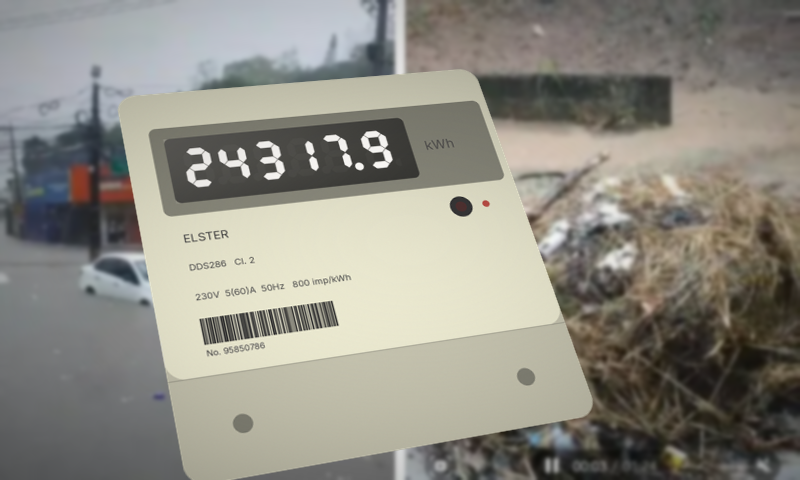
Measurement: 24317.9 kWh
